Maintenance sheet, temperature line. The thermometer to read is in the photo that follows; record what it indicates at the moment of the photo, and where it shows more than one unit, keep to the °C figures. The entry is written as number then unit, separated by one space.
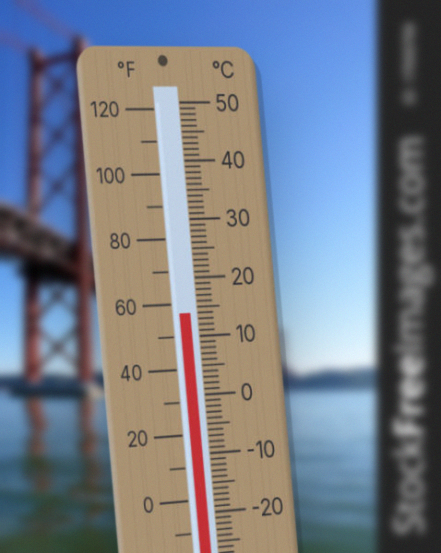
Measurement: 14 °C
